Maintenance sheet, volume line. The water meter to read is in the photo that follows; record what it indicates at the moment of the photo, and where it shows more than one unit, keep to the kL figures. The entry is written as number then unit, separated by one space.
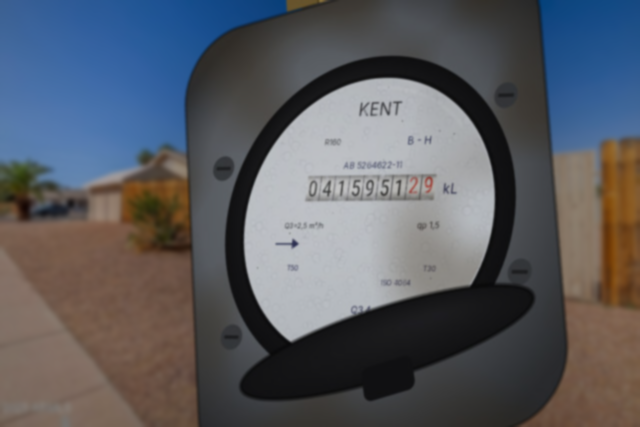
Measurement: 415951.29 kL
